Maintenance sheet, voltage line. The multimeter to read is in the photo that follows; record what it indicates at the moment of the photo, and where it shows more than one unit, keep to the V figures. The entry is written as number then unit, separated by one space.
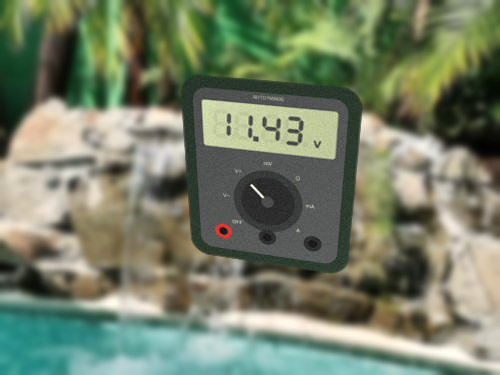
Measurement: 11.43 V
